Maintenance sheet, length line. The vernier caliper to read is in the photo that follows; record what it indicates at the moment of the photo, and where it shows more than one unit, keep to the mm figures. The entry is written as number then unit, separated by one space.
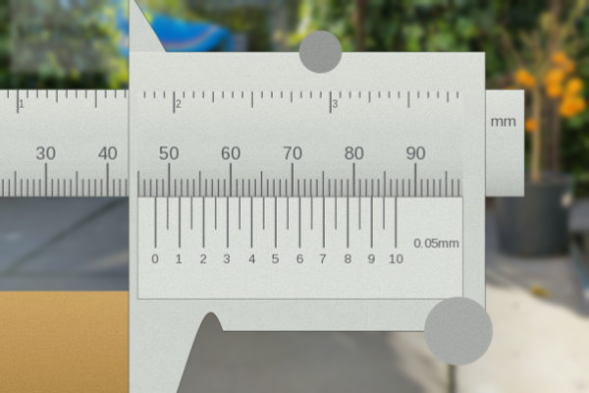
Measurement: 47.8 mm
